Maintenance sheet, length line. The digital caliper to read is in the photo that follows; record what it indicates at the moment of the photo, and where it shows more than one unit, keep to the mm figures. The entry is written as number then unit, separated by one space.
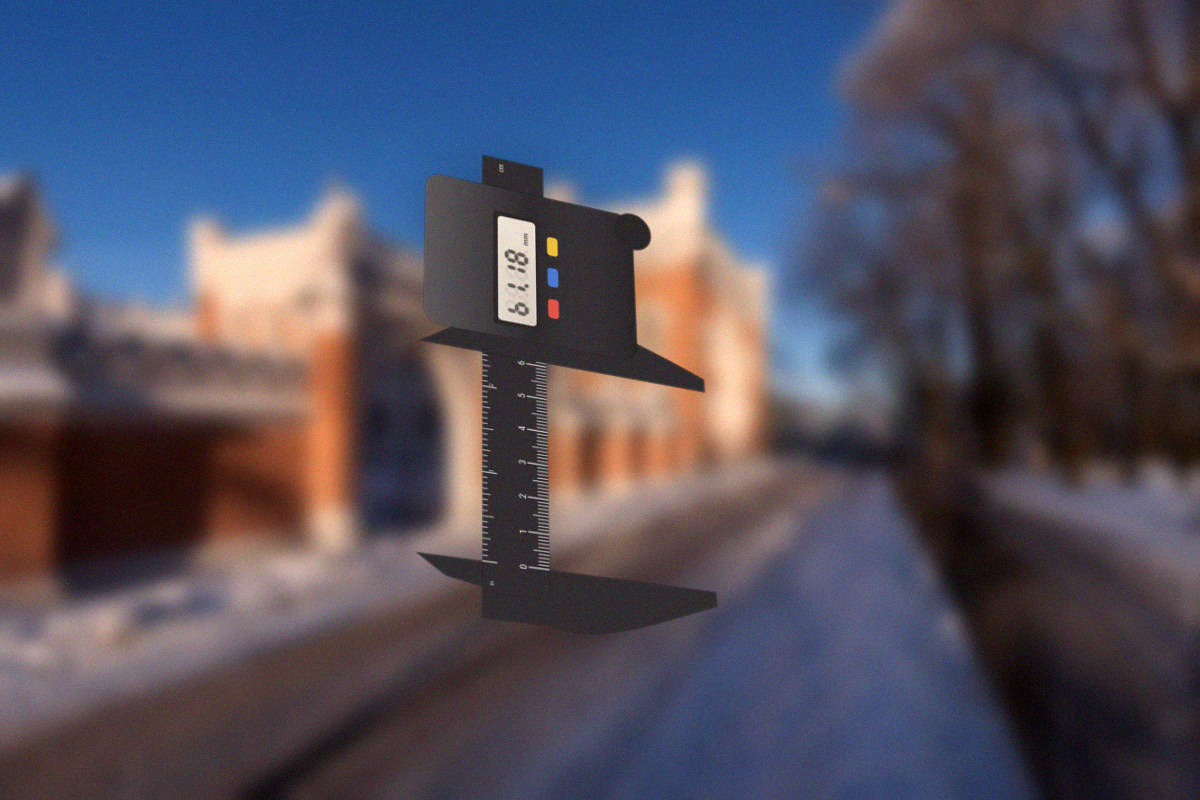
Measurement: 61.18 mm
